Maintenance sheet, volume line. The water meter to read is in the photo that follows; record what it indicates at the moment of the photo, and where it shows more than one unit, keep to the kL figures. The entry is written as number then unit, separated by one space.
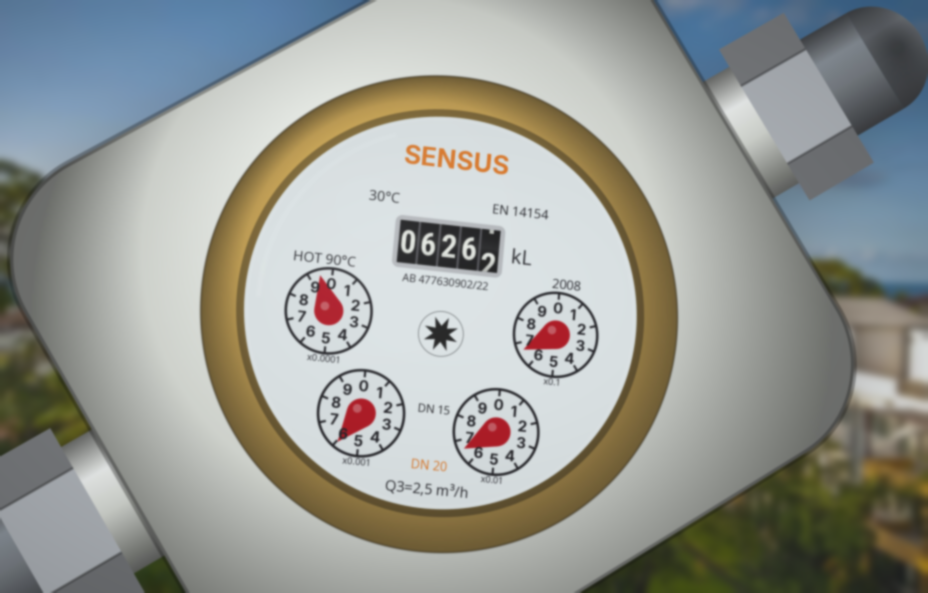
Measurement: 6261.6659 kL
